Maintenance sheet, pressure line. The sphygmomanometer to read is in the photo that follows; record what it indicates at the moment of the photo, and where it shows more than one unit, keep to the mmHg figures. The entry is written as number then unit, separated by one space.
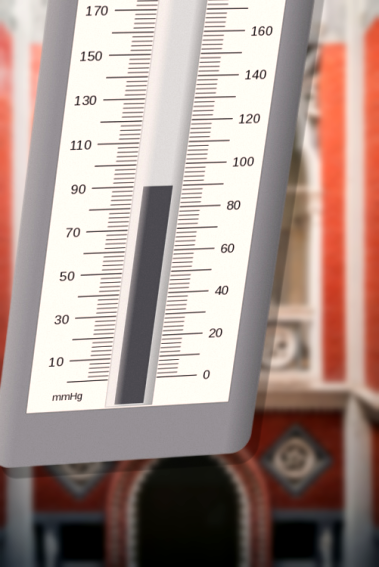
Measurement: 90 mmHg
